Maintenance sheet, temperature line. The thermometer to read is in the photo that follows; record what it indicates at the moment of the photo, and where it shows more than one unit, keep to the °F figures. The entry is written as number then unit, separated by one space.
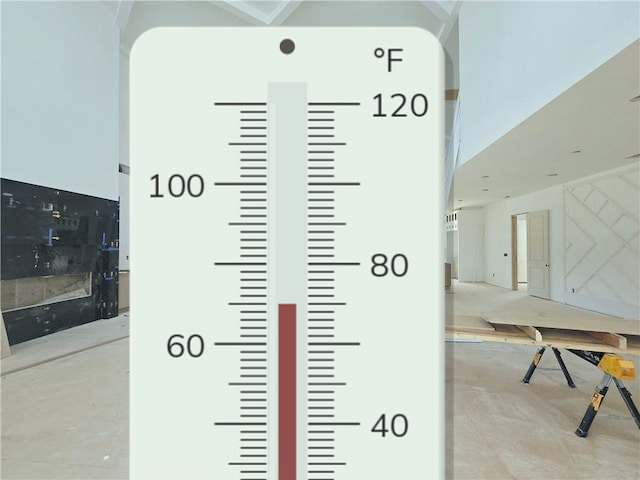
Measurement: 70 °F
